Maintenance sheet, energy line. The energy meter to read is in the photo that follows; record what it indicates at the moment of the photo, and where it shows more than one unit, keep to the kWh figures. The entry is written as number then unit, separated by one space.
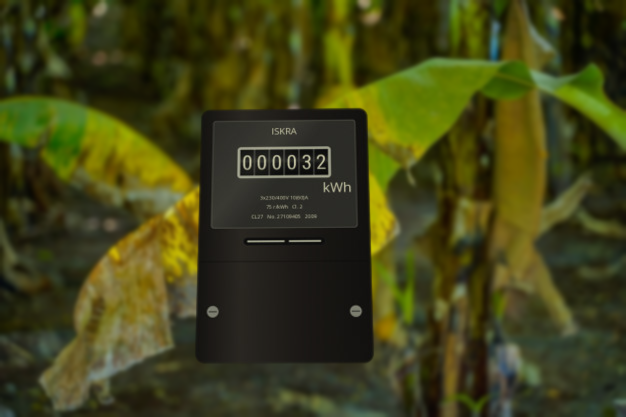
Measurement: 32 kWh
